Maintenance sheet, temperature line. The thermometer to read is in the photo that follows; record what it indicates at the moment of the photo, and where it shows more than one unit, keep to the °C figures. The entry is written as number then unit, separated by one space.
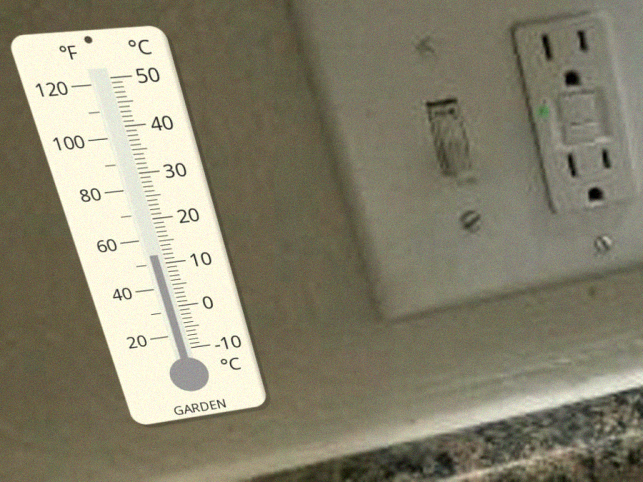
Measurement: 12 °C
